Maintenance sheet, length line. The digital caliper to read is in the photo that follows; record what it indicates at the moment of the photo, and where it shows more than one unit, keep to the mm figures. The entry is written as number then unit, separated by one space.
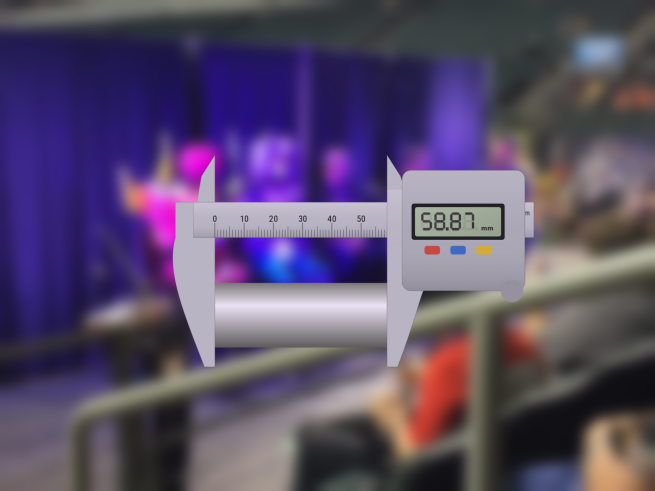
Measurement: 58.87 mm
